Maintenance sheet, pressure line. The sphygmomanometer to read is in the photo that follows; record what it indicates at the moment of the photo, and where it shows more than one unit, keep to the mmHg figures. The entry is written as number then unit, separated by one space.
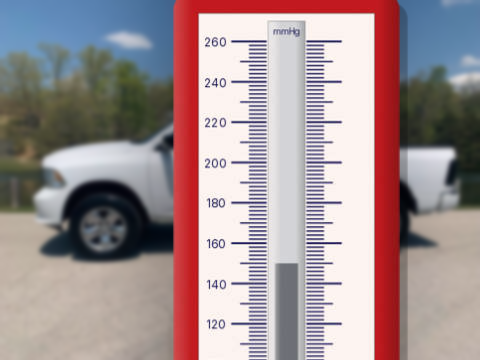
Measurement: 150 mmHg
